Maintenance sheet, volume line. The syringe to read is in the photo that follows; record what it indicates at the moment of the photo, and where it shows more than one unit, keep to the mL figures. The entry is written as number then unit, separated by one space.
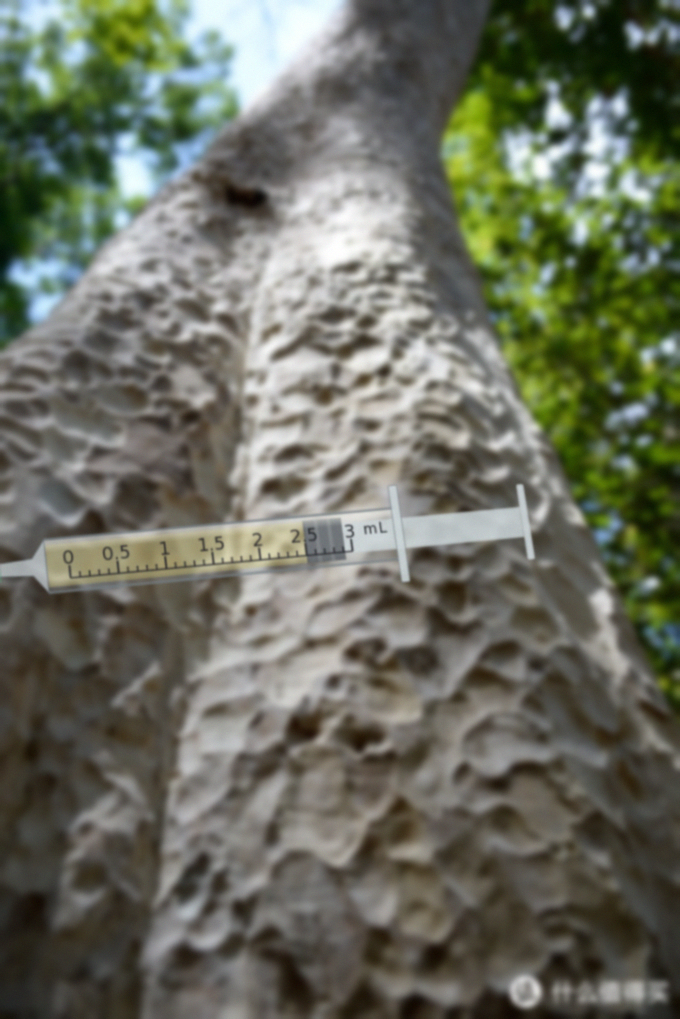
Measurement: 2.5 mL
